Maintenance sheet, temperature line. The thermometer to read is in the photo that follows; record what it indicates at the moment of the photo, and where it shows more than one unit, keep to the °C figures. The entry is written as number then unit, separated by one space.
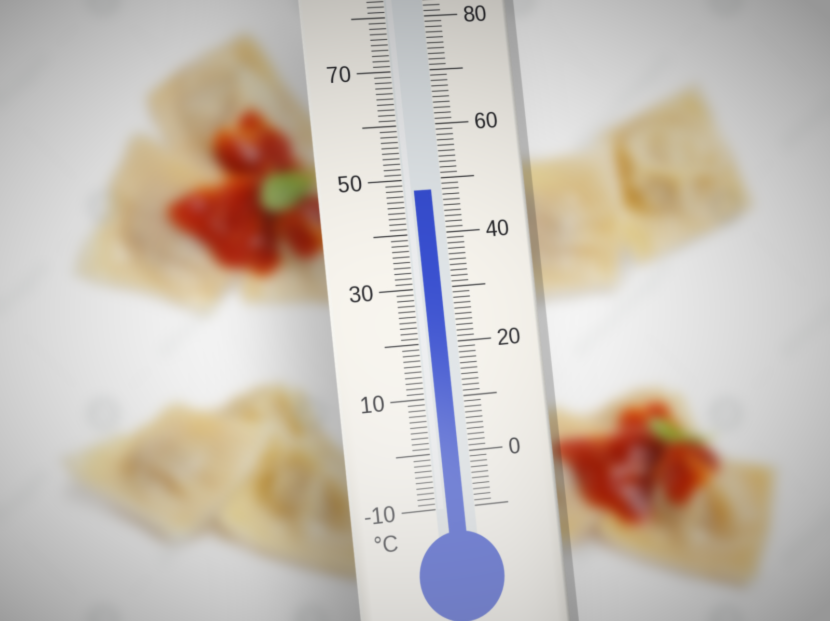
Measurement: 48 °C
